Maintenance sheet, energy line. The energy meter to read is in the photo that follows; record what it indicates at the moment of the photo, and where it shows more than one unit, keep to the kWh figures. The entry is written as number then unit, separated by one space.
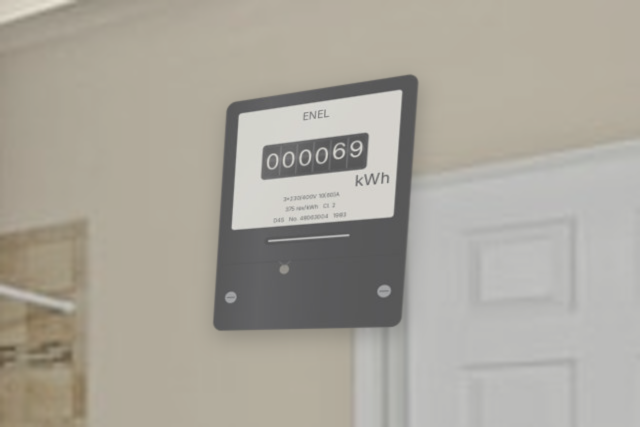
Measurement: 69 kWh
